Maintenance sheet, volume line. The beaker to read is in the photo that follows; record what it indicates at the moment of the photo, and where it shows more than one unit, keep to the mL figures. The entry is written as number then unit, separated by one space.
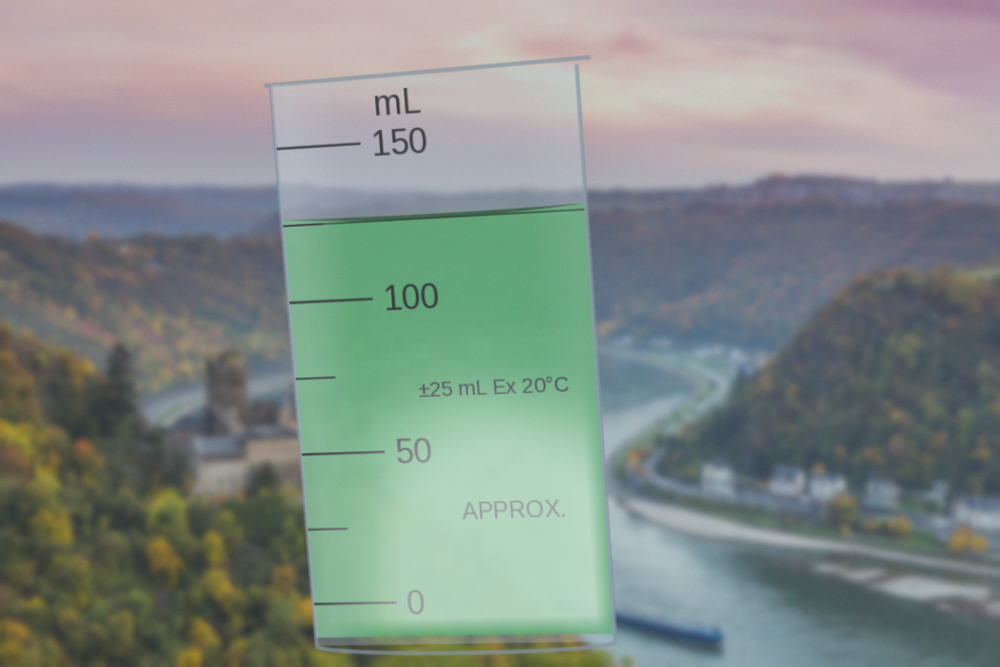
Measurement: 125 mL
